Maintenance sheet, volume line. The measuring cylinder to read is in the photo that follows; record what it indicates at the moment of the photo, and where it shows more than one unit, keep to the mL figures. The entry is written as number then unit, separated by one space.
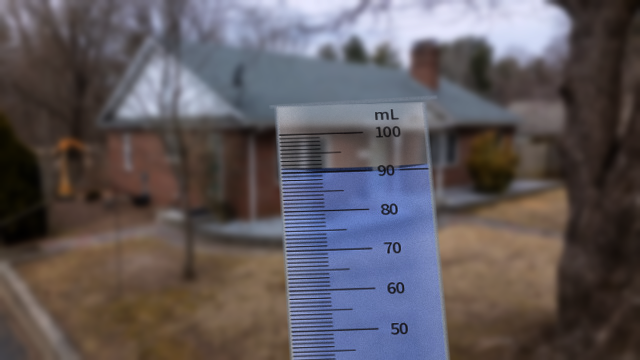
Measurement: 90 mL
